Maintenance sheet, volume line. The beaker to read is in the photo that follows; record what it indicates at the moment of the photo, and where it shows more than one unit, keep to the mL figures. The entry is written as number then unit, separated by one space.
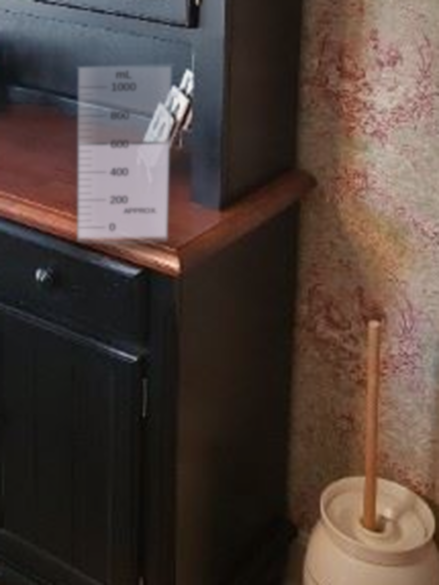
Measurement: 600 mL
